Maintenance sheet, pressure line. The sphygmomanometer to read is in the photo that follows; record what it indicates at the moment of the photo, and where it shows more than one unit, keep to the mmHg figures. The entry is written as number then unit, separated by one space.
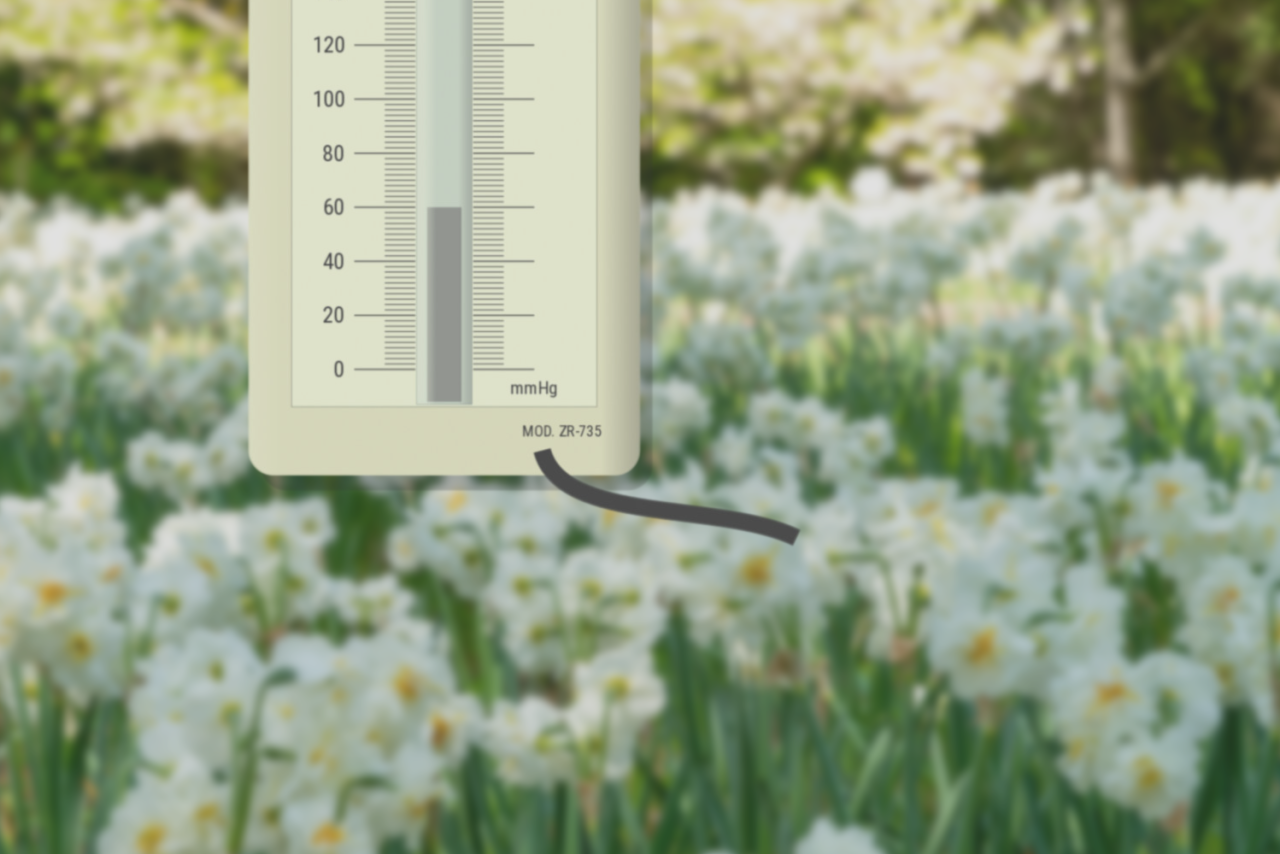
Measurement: 60 mmHg
